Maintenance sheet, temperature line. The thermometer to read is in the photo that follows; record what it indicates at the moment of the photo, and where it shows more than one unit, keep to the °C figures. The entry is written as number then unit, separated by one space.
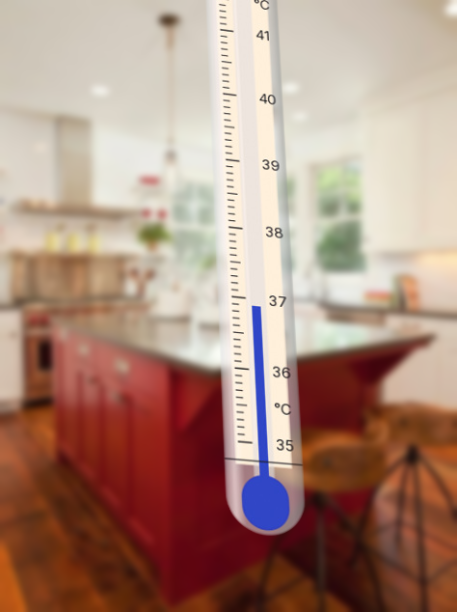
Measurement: 36.9 °C
